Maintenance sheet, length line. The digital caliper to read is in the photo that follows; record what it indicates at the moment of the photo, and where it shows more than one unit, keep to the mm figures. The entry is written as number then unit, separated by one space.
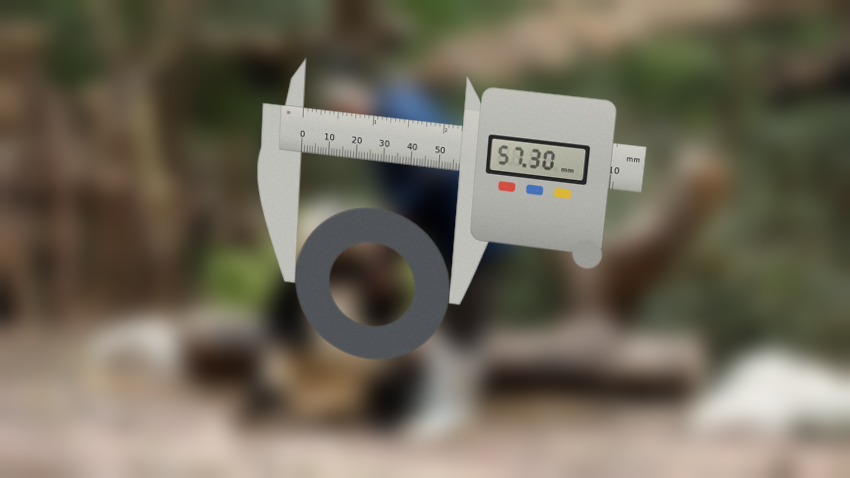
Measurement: 57.30 mm
